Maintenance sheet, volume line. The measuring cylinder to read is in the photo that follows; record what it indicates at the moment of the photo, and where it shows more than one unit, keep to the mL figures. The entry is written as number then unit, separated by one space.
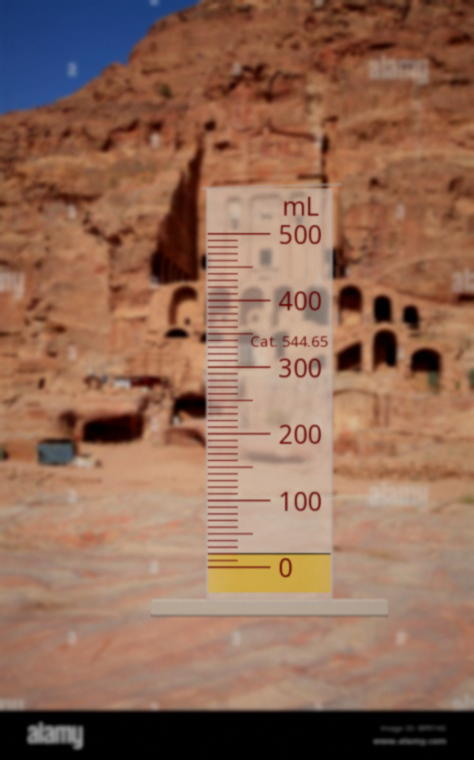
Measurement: 20 mL
